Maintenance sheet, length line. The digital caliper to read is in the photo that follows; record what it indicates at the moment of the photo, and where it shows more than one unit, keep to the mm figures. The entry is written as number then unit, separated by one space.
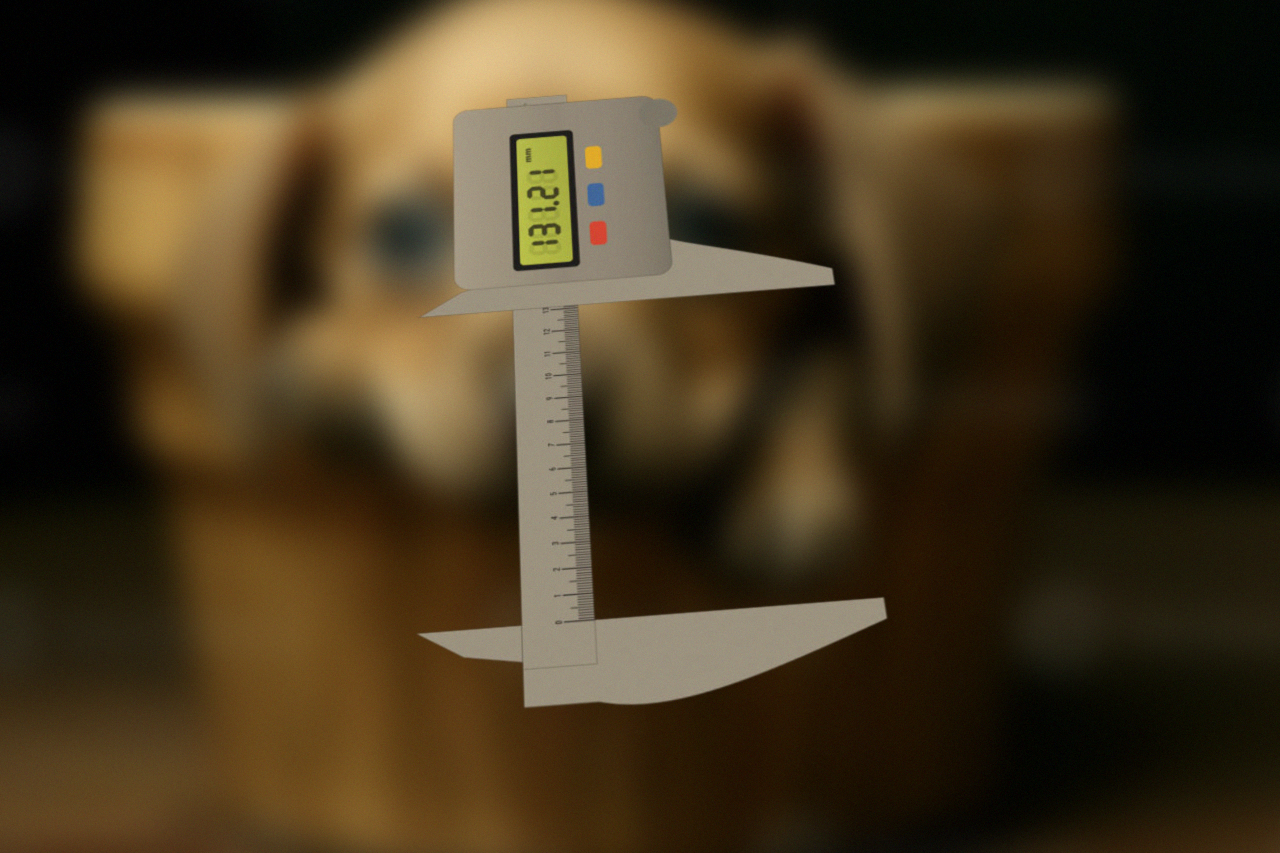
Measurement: 131.21 mm
